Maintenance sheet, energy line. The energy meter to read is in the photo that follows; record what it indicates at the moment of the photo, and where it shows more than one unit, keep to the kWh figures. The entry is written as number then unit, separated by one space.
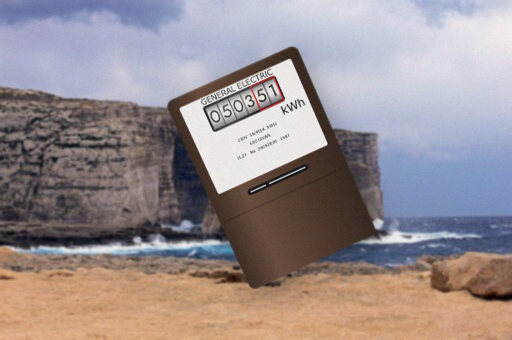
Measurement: 503.51 kWh
